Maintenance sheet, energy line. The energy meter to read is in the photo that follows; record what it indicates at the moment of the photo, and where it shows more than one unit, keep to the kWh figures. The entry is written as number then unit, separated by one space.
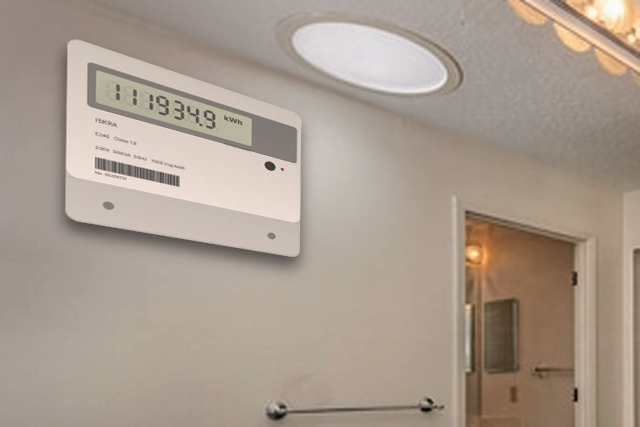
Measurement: 111934.9 kWh
